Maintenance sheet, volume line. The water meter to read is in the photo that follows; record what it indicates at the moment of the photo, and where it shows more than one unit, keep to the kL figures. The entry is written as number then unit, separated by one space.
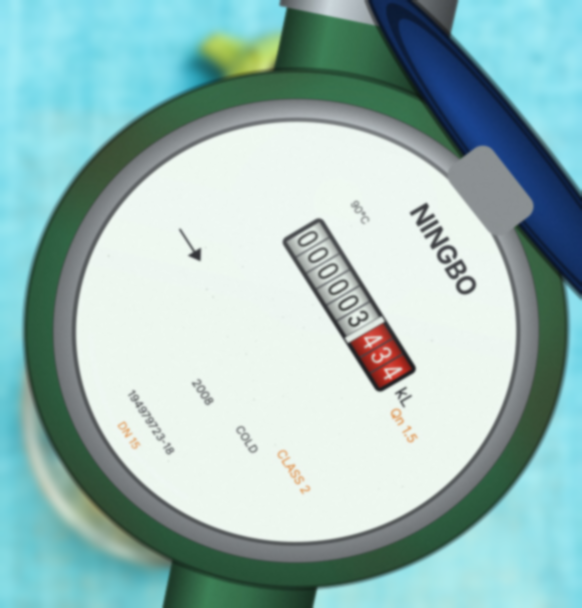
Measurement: 3.434 kL
